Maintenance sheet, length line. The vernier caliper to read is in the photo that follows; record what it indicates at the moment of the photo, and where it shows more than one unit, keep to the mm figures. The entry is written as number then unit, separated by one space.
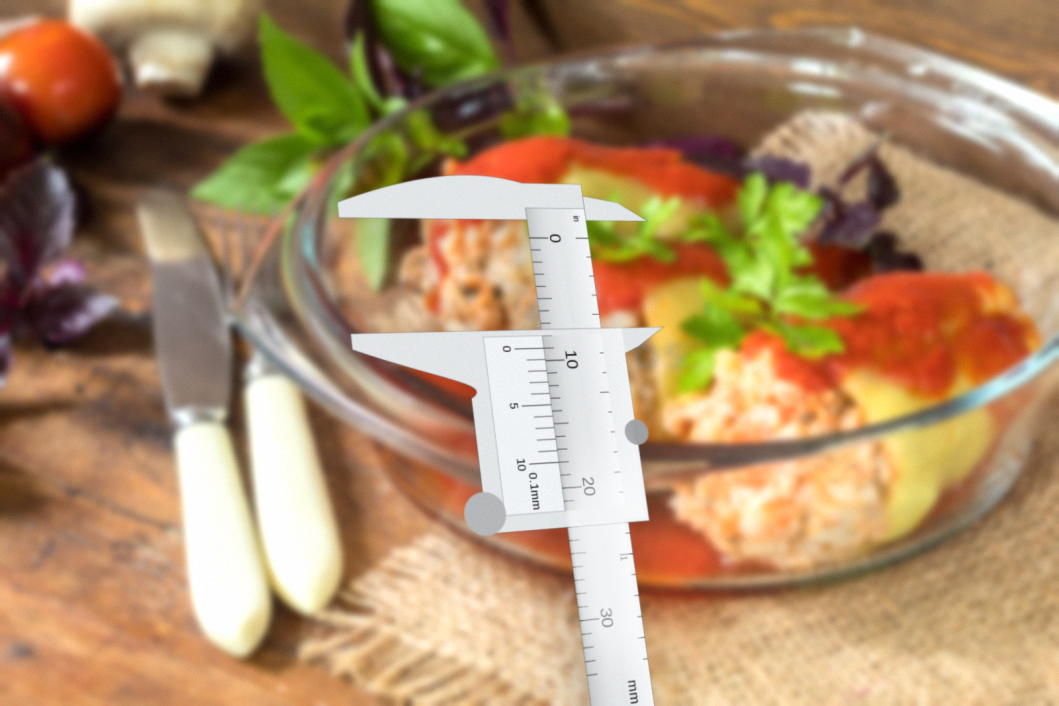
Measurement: 9.0 mm
